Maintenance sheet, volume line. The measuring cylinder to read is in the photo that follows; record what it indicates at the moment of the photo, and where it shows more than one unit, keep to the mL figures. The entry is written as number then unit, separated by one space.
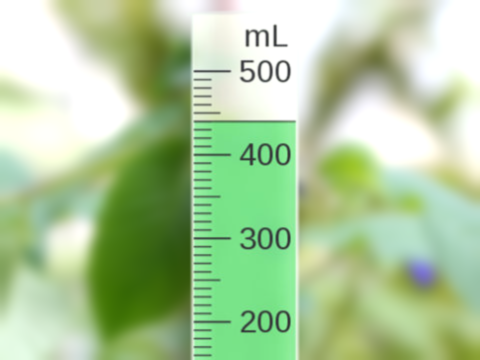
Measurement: 440 mL
